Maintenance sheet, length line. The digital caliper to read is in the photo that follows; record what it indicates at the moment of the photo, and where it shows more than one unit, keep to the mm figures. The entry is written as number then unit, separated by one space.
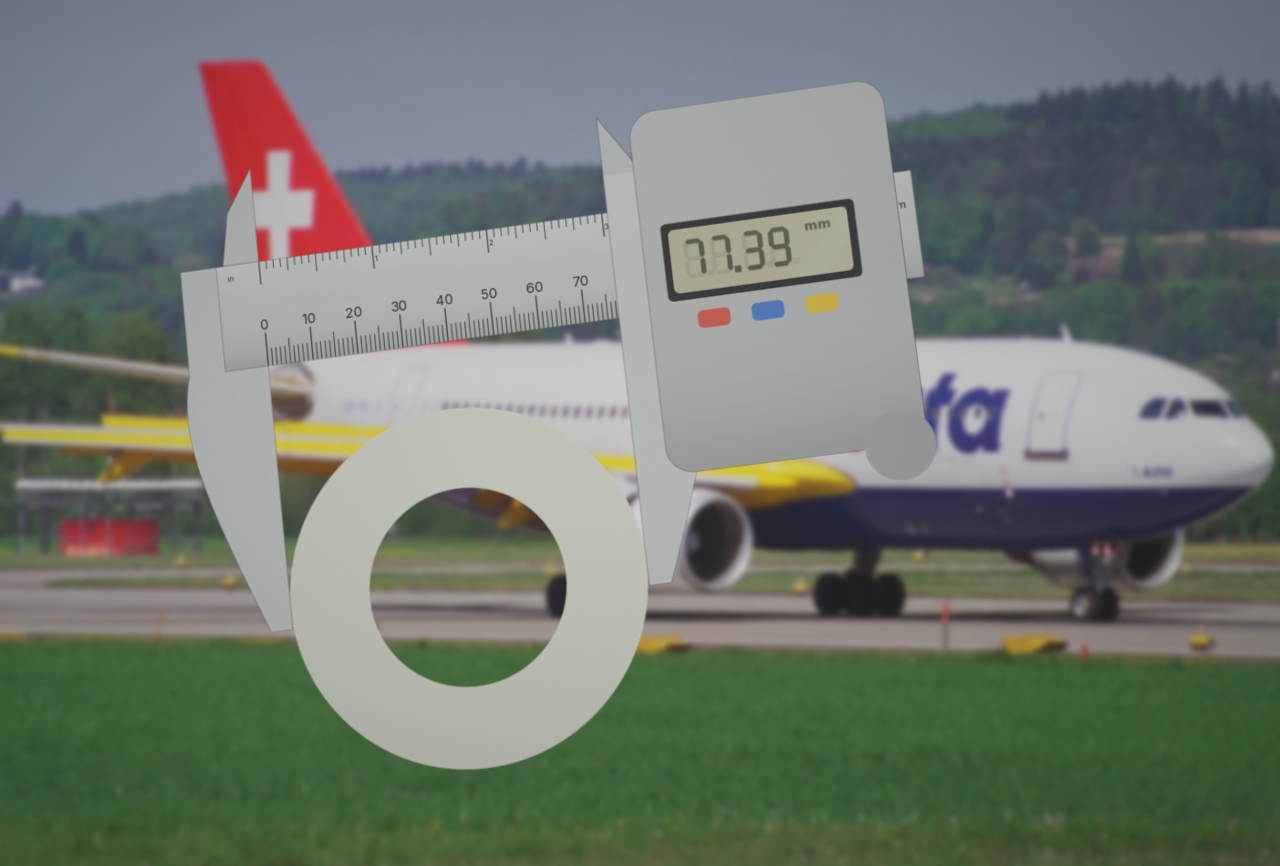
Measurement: 77.39 mm
